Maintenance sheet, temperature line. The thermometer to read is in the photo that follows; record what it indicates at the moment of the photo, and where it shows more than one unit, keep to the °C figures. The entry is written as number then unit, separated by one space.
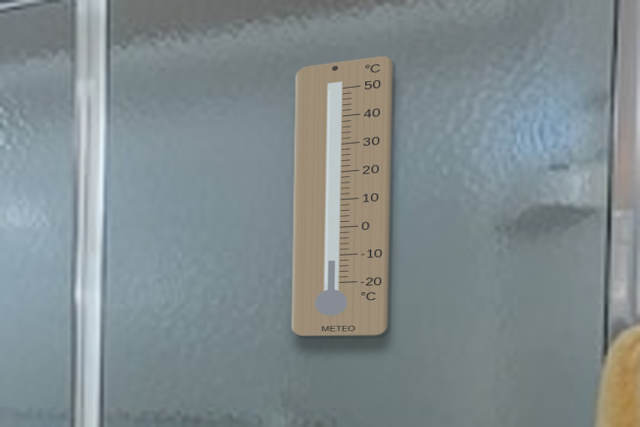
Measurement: -12 °C
